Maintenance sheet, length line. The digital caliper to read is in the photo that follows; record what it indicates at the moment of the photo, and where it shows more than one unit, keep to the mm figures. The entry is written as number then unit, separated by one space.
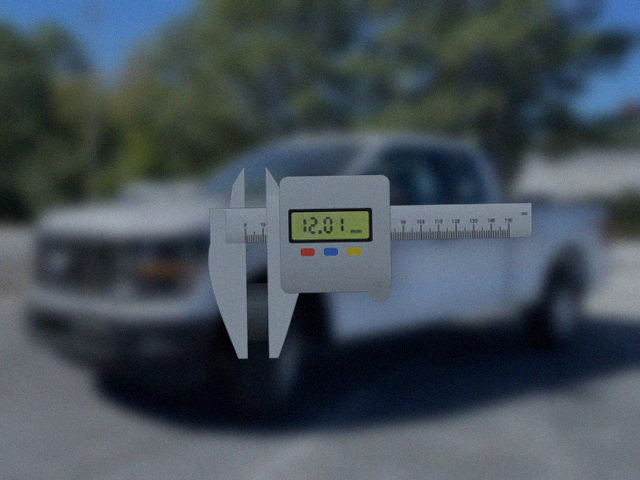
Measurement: 12.01 mm
